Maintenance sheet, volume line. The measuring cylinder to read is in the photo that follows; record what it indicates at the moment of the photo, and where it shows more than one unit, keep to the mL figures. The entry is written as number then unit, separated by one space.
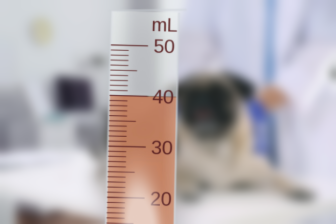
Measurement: 40 mL
